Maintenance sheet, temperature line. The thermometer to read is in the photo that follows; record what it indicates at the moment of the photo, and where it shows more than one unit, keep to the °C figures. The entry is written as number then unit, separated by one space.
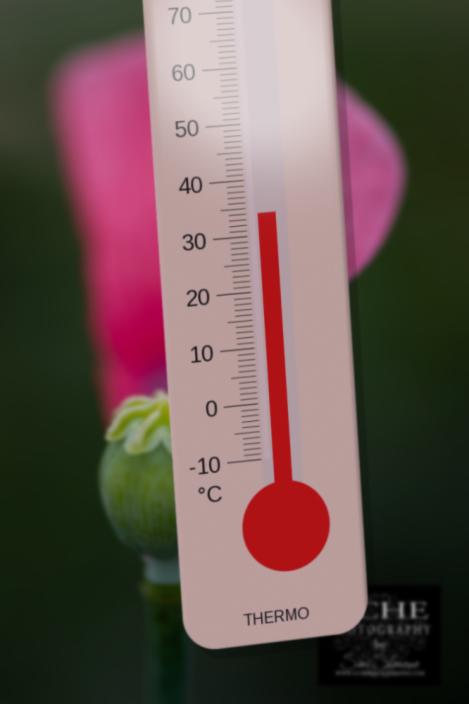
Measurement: 34 °C
